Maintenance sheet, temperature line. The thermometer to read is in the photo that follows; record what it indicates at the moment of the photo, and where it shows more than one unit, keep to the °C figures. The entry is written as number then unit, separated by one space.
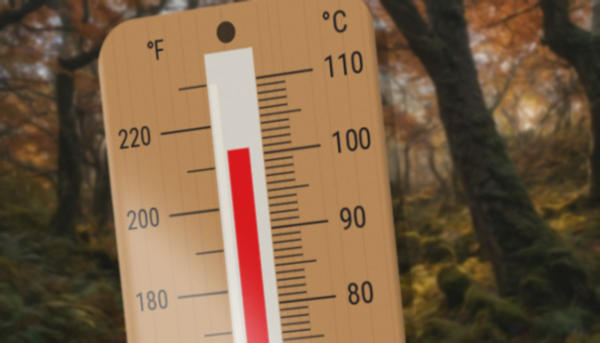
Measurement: 101 °C
